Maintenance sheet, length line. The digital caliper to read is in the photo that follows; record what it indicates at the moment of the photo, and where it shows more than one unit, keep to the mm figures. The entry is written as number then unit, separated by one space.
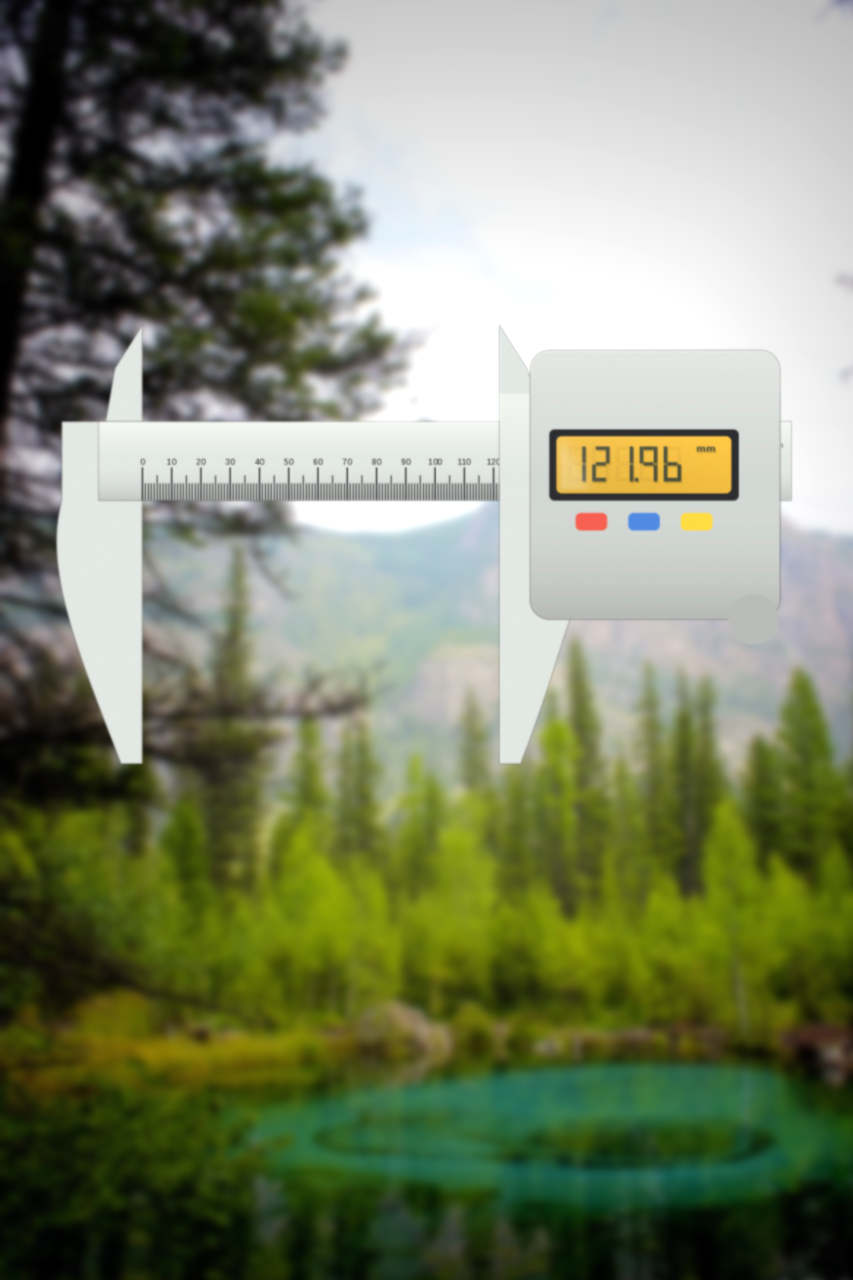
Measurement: 121.96 mm
